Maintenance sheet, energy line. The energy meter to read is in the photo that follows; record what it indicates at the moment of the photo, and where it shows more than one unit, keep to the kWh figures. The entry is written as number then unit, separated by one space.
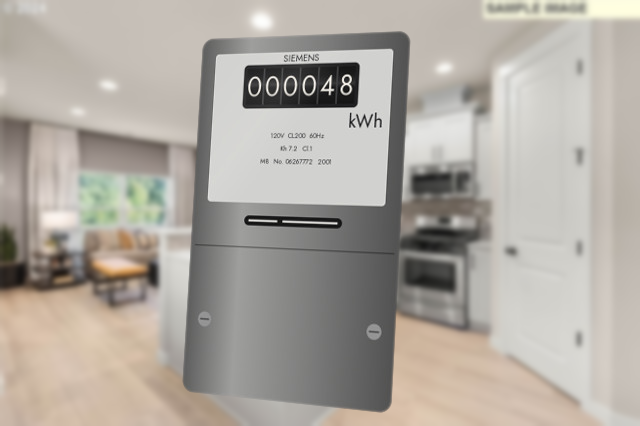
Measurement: 48 kWh
